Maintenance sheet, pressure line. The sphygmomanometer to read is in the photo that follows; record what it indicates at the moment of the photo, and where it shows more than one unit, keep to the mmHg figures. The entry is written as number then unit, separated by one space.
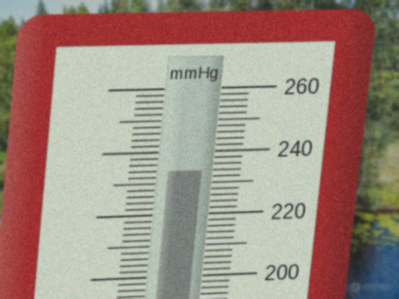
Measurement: 234 mmHg
